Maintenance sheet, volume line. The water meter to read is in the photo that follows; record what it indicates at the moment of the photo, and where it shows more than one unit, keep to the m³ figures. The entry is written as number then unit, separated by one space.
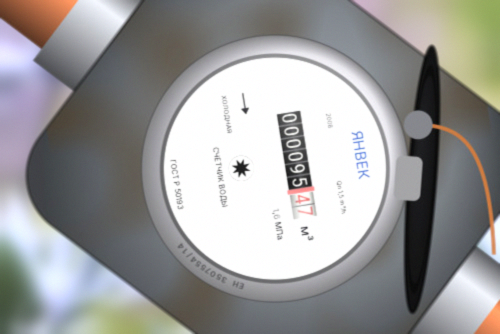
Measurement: 95.47 m³
